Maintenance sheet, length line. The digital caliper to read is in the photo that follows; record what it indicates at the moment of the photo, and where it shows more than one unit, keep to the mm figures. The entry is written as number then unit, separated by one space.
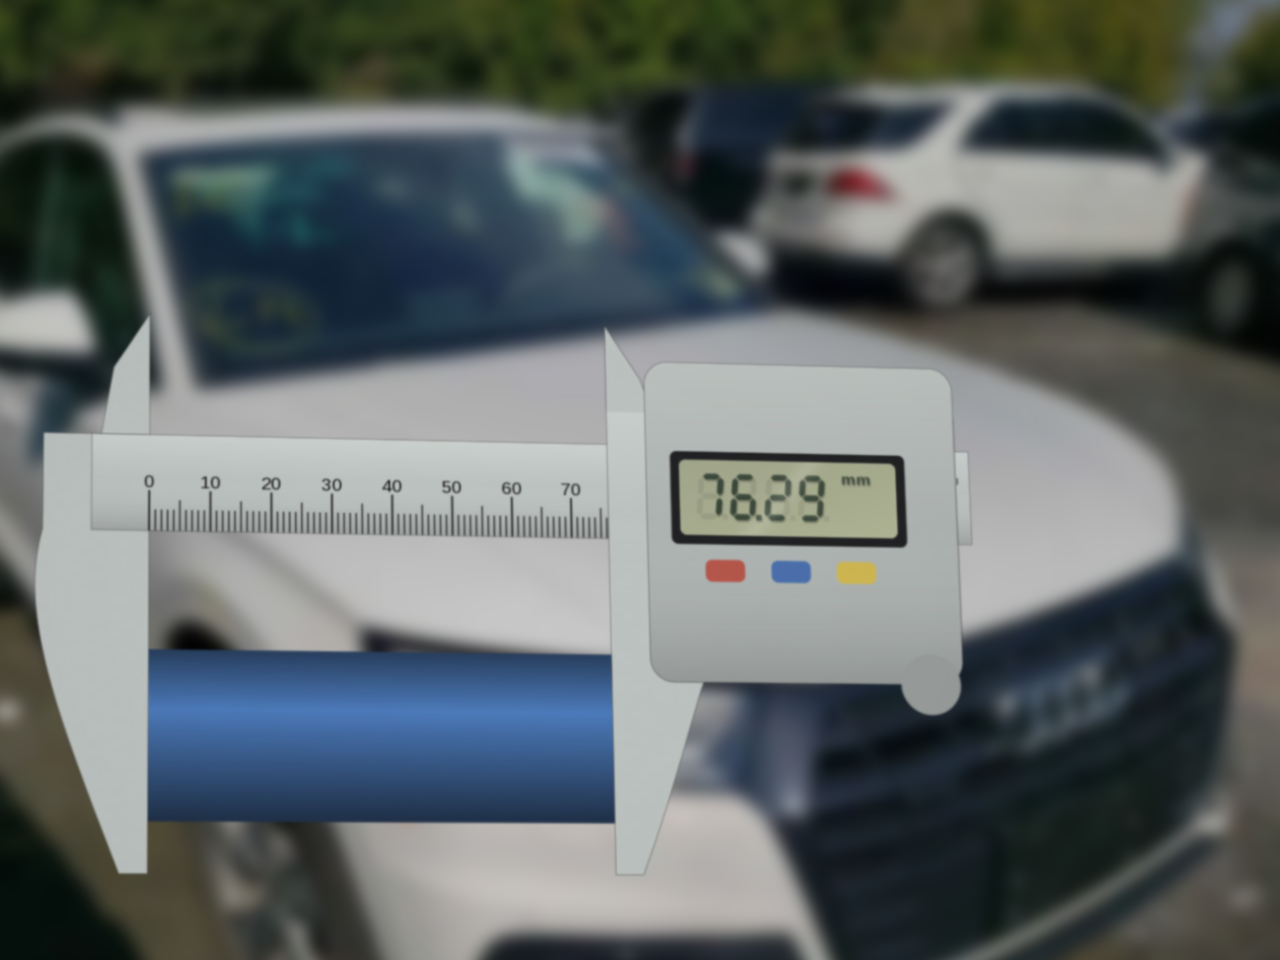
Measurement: 76.29 mm
